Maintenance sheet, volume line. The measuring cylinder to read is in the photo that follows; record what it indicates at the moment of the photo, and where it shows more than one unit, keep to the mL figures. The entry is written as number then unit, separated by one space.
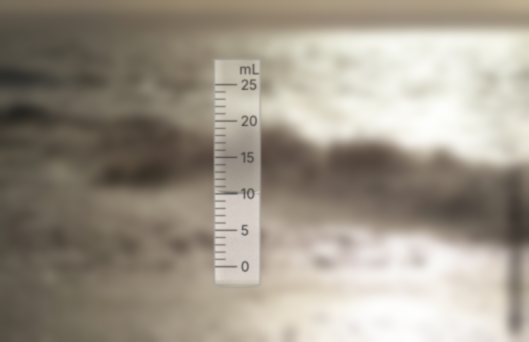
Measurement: 10 mL
